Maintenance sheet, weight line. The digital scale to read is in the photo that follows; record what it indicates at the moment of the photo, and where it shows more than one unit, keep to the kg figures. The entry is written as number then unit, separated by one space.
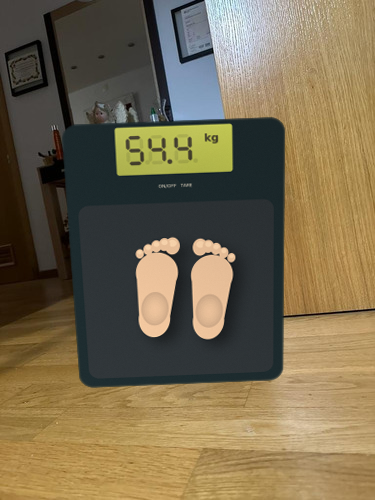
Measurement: 54.4 kg
